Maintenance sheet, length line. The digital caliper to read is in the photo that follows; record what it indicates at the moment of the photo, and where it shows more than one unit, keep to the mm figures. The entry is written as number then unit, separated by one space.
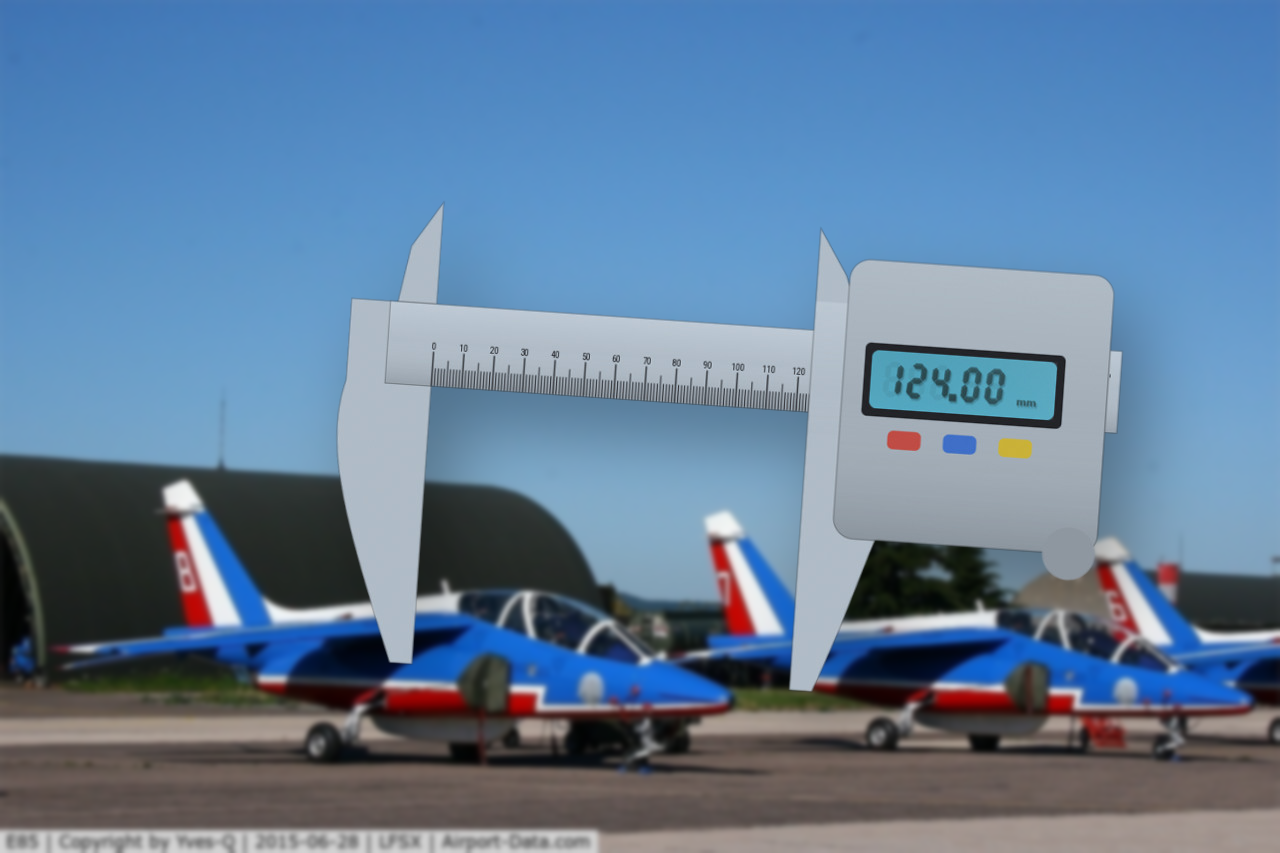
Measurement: 124.00 mm
